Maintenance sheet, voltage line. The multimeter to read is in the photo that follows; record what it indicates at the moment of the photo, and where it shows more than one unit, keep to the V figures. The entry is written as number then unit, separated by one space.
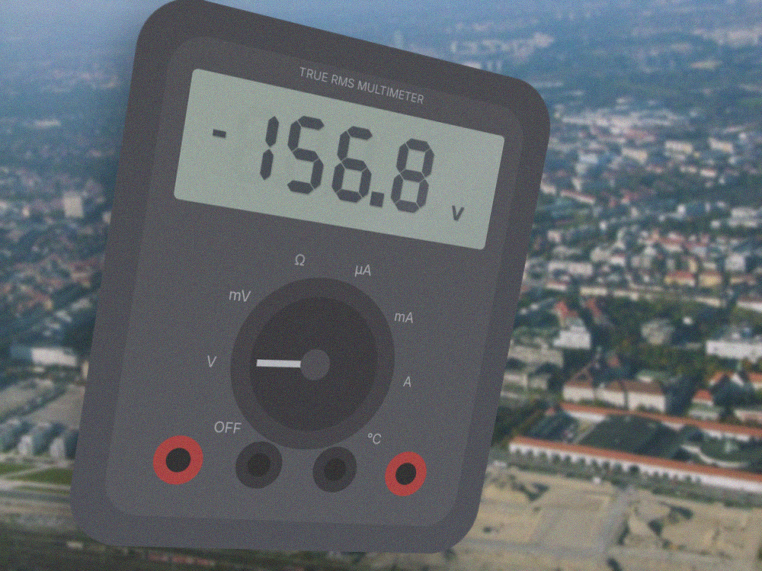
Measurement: -156.8 V
